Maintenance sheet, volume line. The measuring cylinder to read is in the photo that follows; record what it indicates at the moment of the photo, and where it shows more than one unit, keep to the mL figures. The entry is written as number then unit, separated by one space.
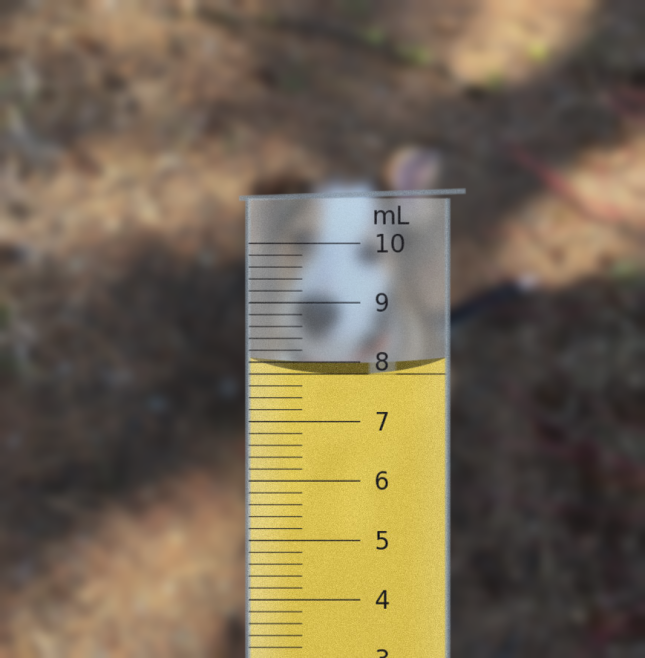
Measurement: 7.8 mL
